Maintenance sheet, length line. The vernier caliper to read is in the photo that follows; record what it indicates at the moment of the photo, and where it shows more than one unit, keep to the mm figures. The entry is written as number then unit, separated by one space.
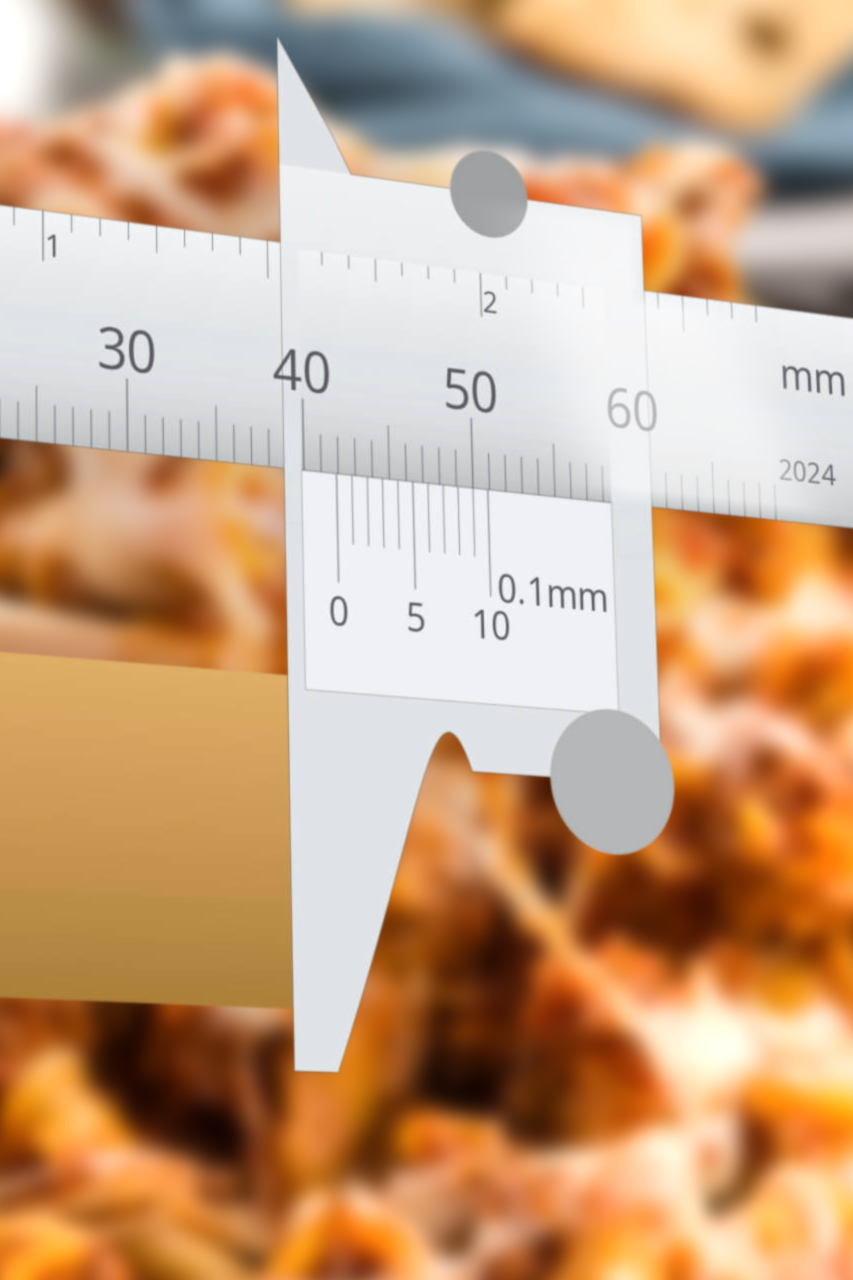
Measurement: 41.9 mm
